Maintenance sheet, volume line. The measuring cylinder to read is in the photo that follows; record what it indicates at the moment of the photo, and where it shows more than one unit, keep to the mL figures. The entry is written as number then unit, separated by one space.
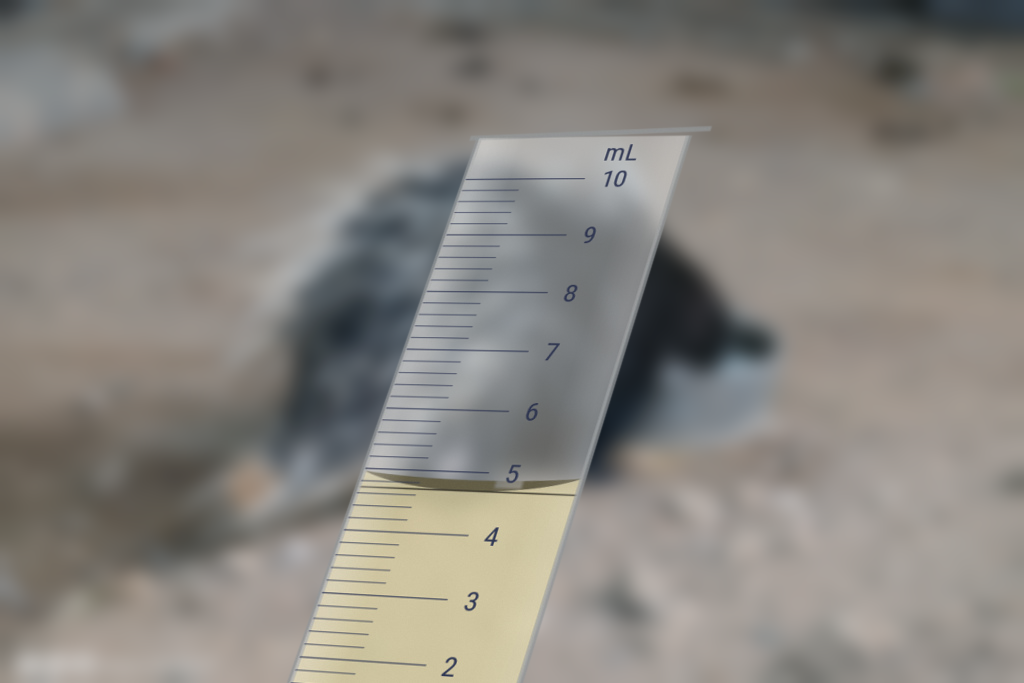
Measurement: 4.7 mL
